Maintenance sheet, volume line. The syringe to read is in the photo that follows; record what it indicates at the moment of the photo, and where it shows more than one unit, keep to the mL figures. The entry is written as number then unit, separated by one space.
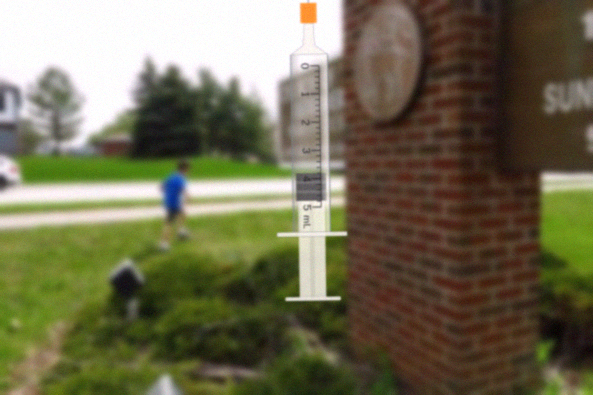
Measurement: 3.8 mL
